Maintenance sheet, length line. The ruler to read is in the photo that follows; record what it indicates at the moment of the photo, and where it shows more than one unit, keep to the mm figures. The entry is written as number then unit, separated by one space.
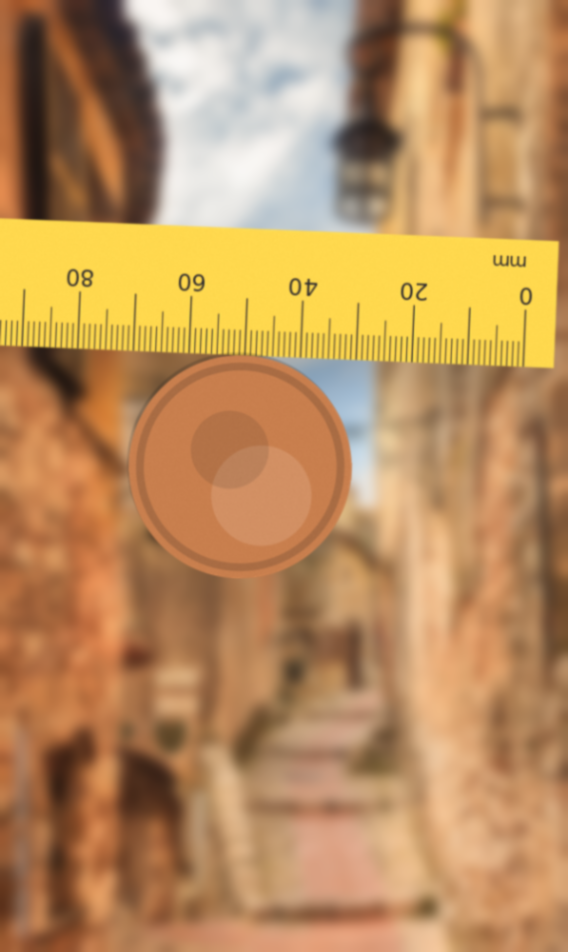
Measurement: 40 mm
